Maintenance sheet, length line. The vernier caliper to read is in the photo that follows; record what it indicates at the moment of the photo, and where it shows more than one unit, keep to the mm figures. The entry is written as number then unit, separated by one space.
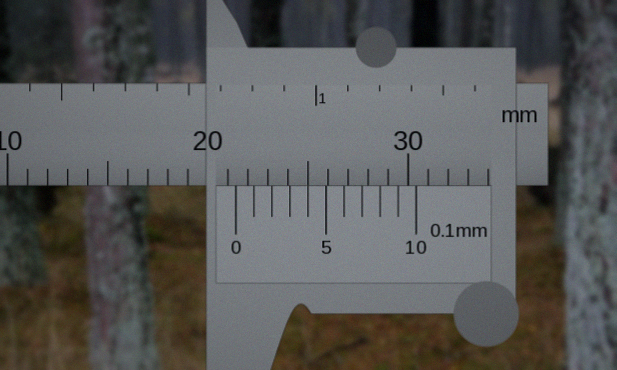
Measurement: 21.4 mm
